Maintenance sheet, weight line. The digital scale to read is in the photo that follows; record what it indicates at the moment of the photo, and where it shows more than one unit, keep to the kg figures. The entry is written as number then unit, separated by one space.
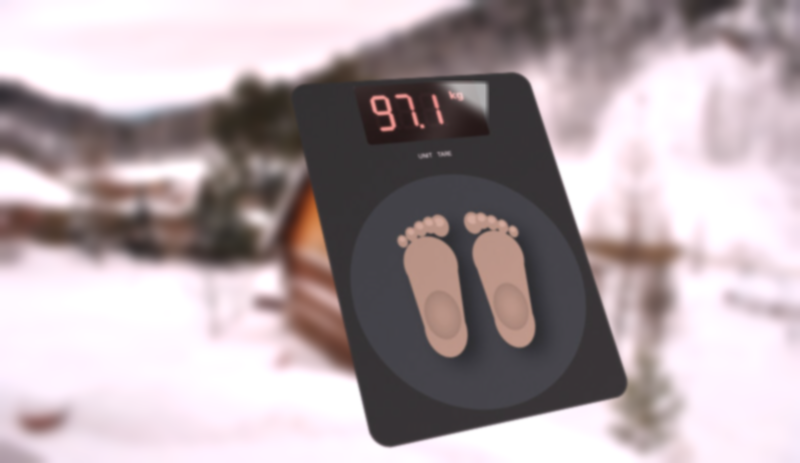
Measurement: 97.1 kg
